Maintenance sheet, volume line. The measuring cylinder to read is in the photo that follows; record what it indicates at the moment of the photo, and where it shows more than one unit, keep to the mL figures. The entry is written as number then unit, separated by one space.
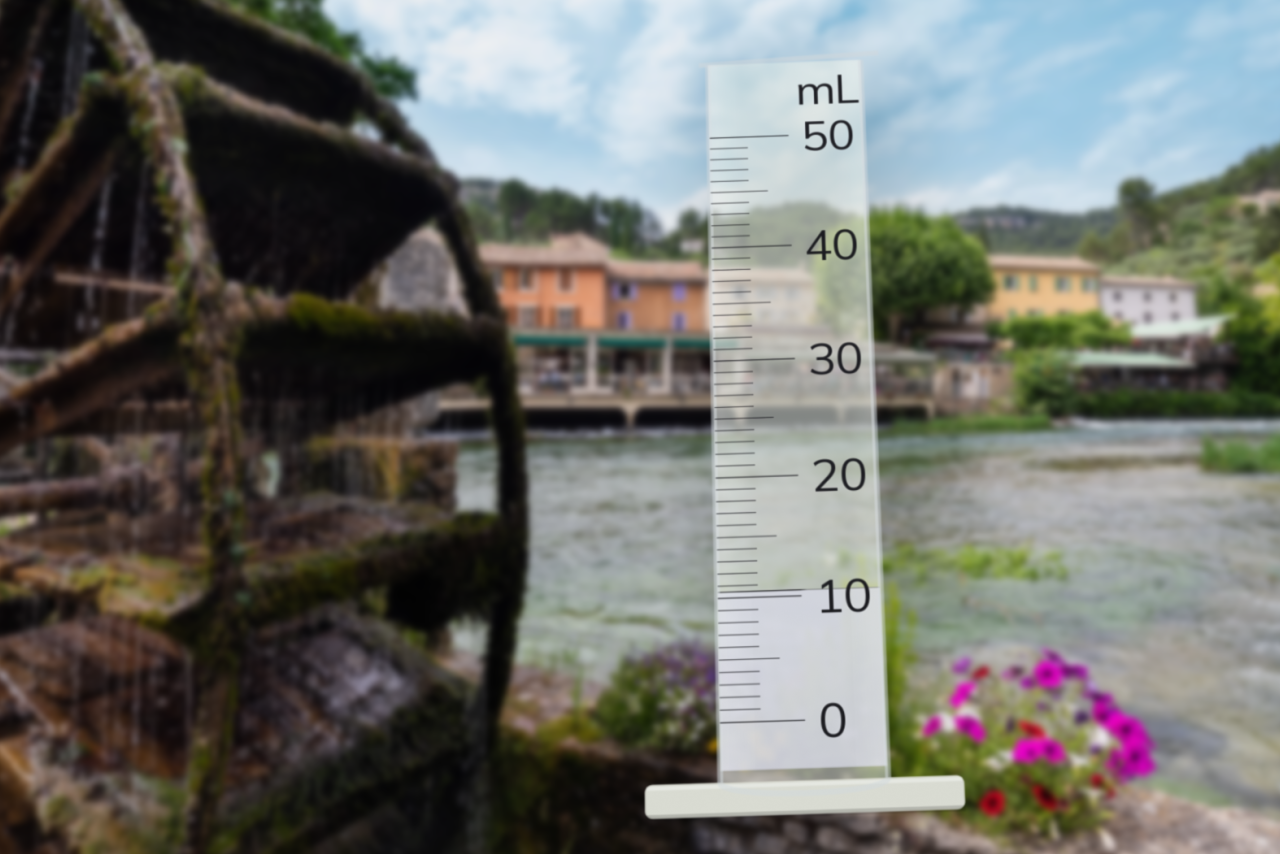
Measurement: 10.5 mL
